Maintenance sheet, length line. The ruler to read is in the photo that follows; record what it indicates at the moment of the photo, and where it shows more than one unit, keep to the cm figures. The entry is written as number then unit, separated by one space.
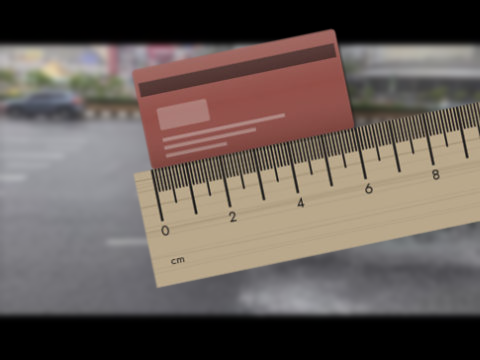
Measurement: 6 cm
